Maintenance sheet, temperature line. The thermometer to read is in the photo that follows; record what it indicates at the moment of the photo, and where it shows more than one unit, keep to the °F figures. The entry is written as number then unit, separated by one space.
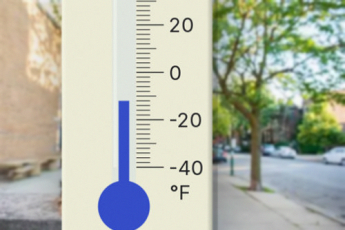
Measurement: -12 °F
